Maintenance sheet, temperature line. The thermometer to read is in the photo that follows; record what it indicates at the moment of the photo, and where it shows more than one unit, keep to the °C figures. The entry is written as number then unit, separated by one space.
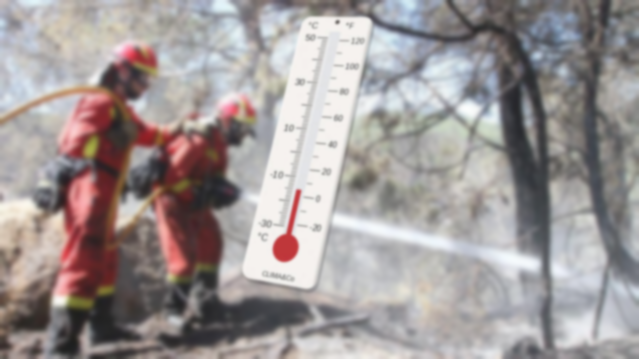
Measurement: -15 °C
